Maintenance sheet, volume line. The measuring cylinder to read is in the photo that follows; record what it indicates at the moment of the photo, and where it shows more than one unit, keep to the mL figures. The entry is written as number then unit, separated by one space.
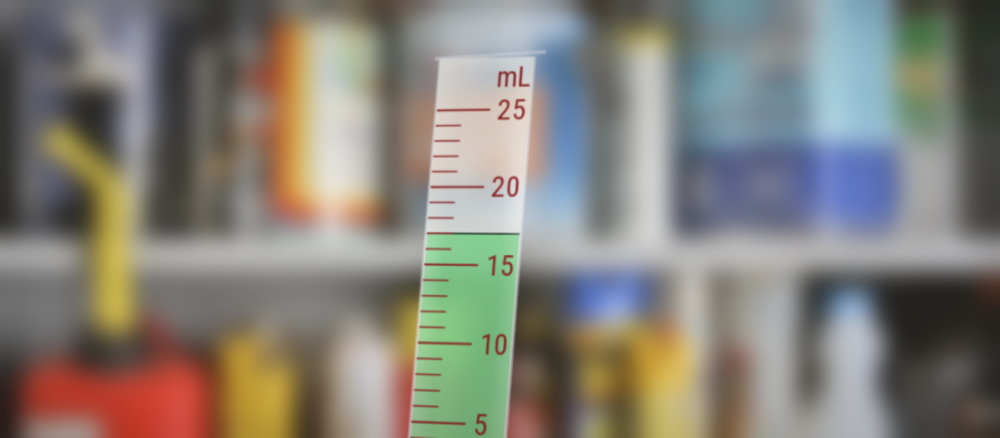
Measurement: 17 mL
